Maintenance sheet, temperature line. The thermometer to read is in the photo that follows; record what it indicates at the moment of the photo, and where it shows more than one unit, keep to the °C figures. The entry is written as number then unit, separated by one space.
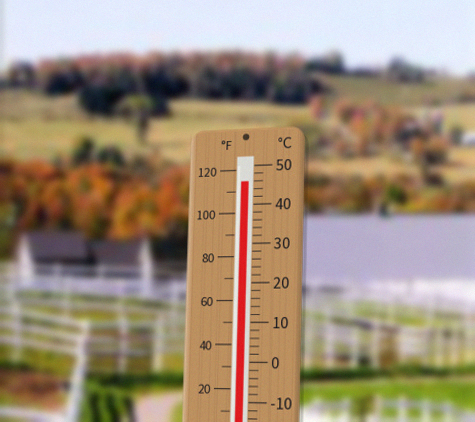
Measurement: 46 °C
